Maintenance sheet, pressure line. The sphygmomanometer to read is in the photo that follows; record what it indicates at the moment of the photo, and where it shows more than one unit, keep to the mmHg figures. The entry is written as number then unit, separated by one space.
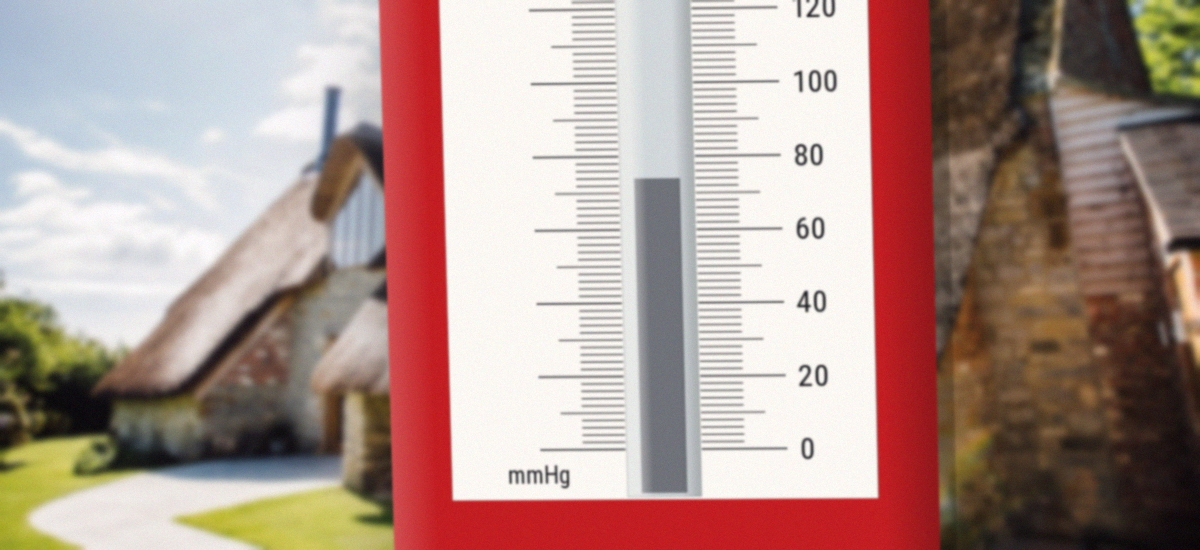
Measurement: 74 mmHg
